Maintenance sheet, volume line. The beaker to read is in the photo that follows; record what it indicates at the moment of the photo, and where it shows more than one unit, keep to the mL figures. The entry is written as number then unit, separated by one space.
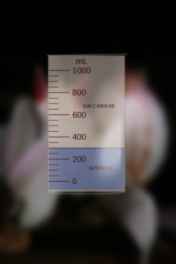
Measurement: 300 mL
